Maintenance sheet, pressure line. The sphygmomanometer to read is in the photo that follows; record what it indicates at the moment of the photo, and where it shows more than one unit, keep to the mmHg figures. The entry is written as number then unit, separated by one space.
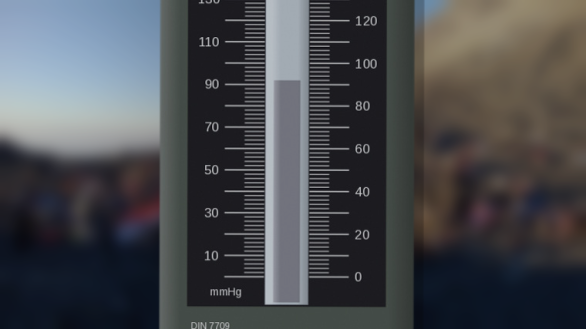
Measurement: 92 mmHg
